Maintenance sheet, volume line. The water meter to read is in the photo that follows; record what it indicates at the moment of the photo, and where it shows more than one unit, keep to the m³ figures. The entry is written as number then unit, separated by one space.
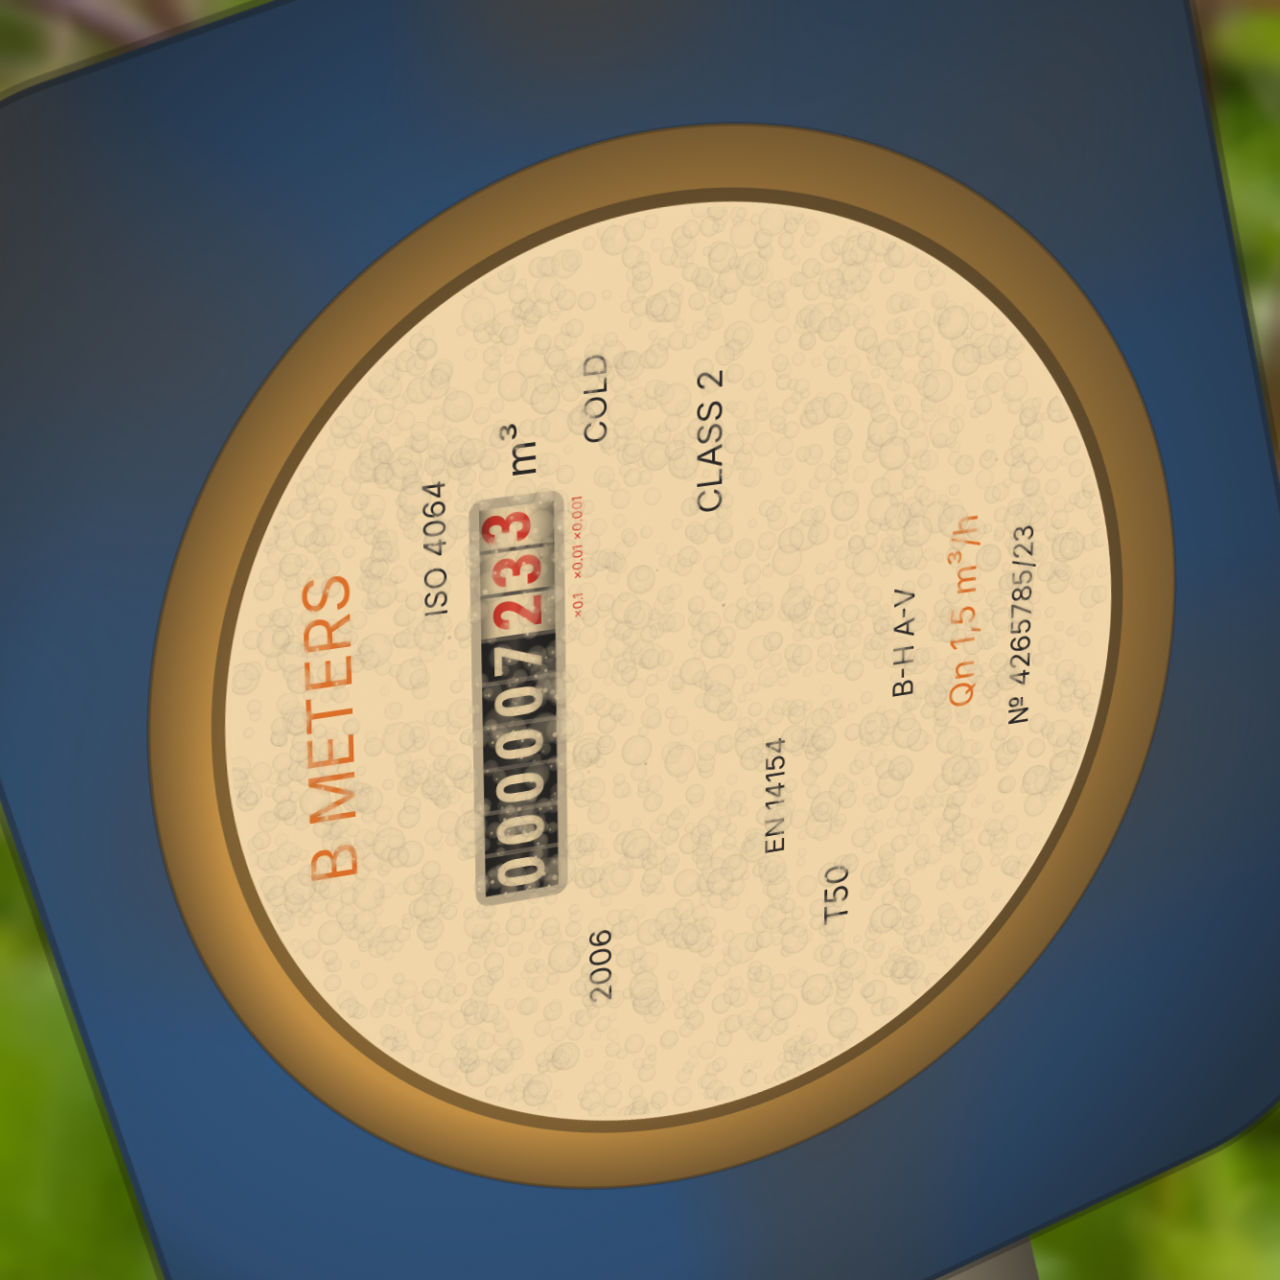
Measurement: 7.233 m³
